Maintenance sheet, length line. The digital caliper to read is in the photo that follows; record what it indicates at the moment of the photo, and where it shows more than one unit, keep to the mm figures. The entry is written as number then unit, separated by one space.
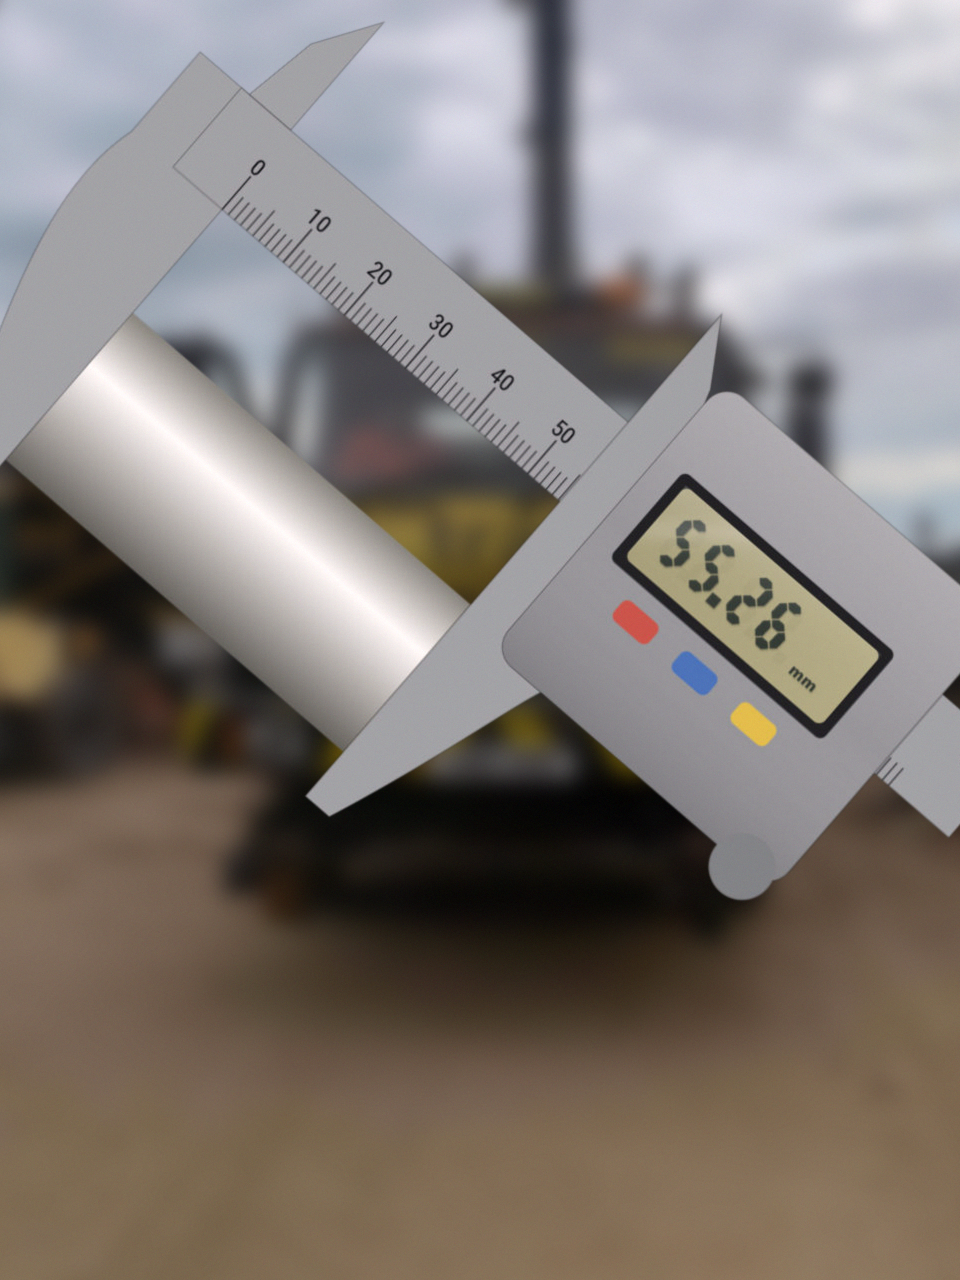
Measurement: 55.26 mm
